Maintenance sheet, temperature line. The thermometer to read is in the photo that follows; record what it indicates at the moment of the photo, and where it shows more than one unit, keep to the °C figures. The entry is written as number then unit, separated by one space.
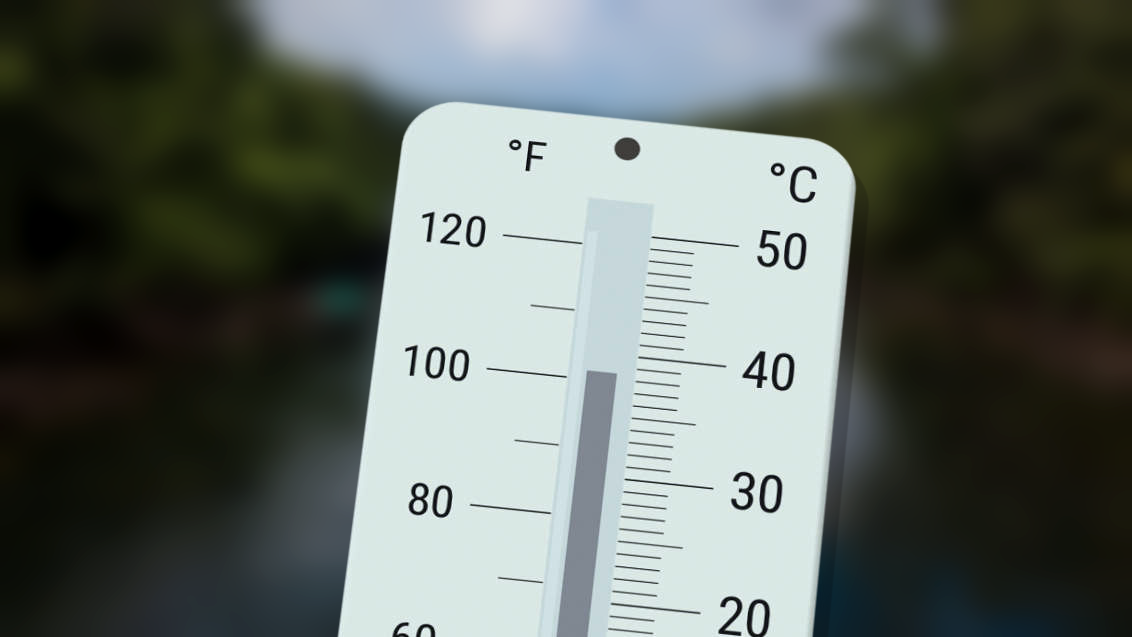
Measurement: 38.5 °C
